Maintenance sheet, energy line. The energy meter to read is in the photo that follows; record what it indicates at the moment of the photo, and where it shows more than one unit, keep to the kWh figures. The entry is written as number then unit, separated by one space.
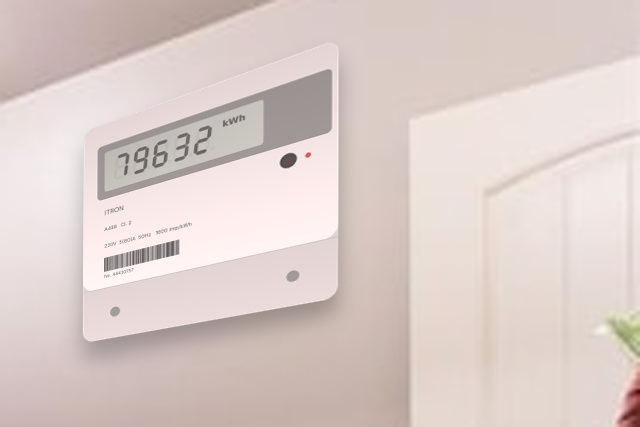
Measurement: 79632 kWh
